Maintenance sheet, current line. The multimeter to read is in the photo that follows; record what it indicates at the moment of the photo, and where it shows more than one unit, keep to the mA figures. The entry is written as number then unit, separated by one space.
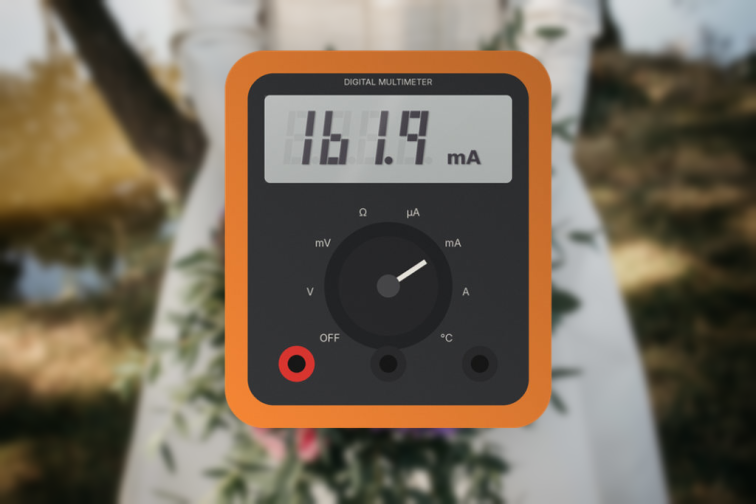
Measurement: 161.9 mA
